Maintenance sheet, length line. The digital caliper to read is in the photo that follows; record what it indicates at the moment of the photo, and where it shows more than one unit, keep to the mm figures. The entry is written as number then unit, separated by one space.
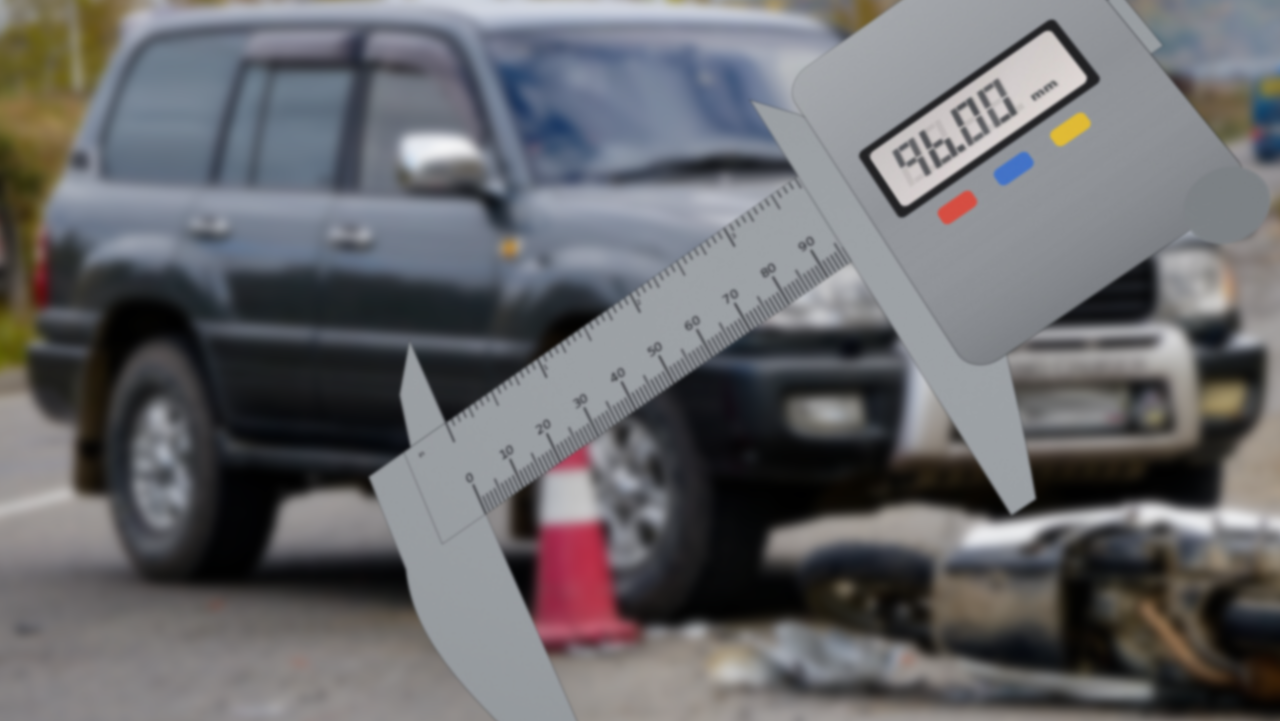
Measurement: 96.00 mm
